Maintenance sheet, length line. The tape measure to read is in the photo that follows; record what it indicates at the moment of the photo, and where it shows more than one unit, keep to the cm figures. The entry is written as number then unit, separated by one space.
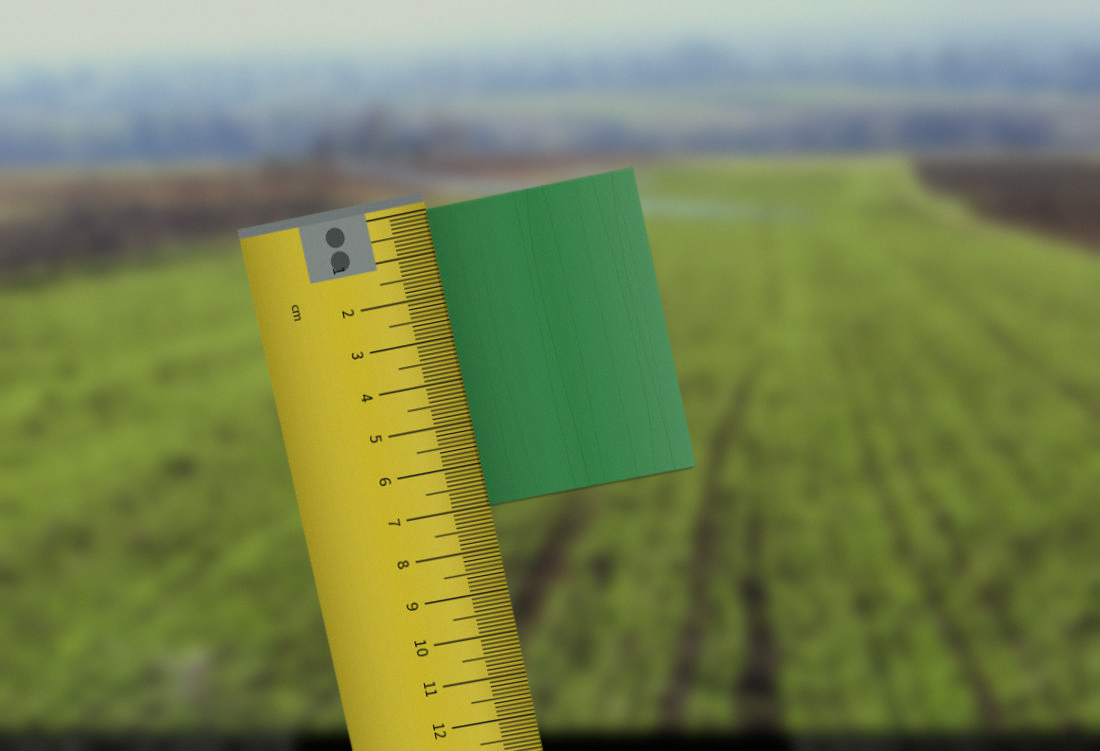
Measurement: 7 cm
